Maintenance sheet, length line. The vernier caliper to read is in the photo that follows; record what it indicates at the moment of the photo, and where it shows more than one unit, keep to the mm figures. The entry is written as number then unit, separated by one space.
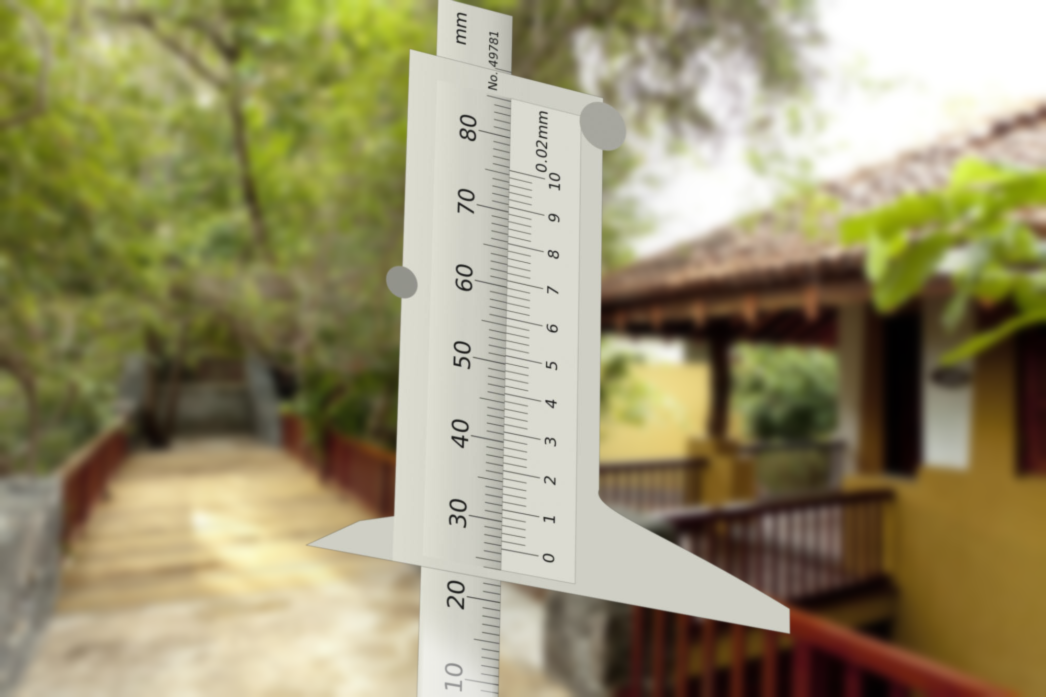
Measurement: 26.6 mm
